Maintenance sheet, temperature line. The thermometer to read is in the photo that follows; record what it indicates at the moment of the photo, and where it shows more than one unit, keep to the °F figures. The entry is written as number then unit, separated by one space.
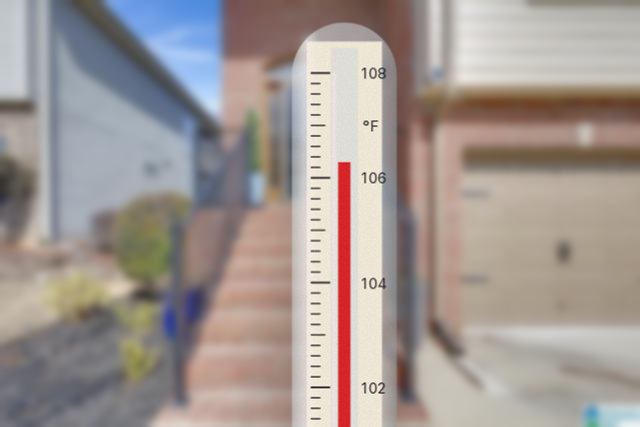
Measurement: 106.3 °F
